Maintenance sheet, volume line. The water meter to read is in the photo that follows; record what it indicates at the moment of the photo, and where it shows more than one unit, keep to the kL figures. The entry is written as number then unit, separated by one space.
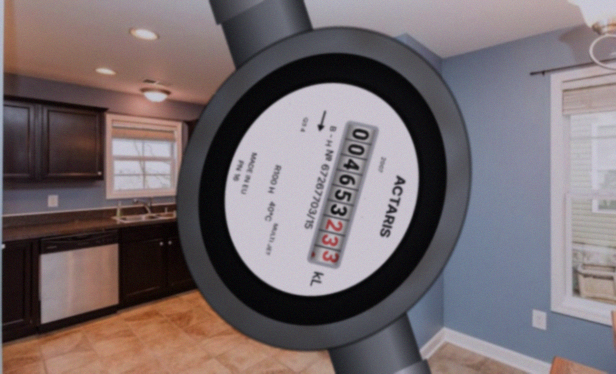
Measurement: 4653.233 kL
